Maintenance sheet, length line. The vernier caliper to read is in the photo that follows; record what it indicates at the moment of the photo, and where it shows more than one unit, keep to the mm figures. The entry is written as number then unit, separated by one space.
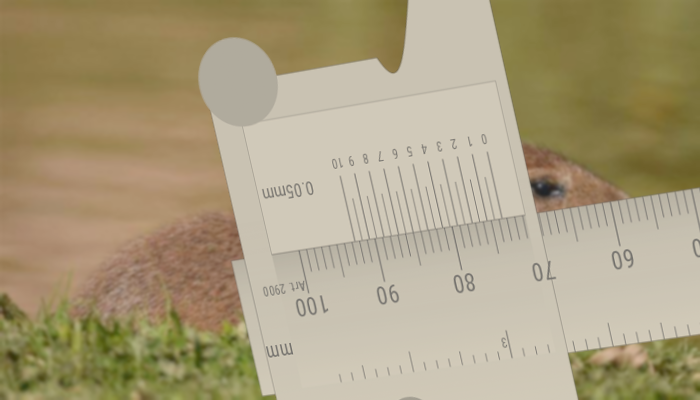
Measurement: 73.6 mm
